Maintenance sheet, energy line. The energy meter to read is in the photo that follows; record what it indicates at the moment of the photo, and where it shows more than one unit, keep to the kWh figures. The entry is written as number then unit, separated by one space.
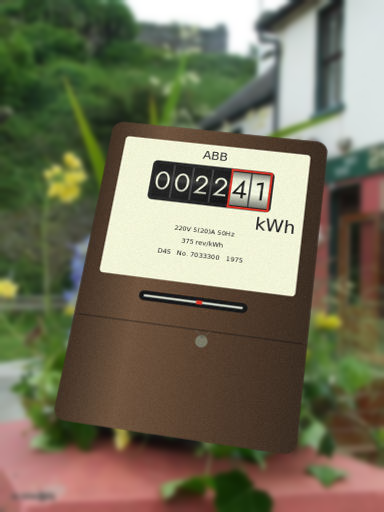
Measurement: 22.41 kWh
